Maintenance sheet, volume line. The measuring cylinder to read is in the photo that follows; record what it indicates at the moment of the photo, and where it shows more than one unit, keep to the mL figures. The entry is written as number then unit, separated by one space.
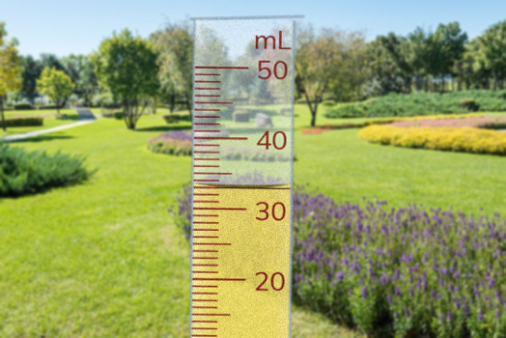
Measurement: 33 mL
